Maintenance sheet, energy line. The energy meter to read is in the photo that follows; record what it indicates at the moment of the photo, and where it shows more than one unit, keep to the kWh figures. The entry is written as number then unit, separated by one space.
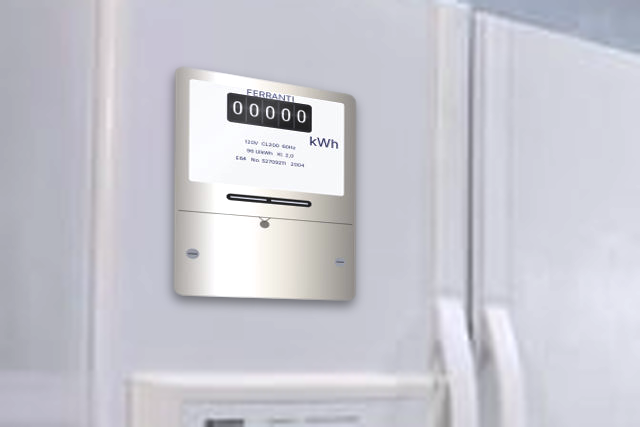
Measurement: 0 kWh
